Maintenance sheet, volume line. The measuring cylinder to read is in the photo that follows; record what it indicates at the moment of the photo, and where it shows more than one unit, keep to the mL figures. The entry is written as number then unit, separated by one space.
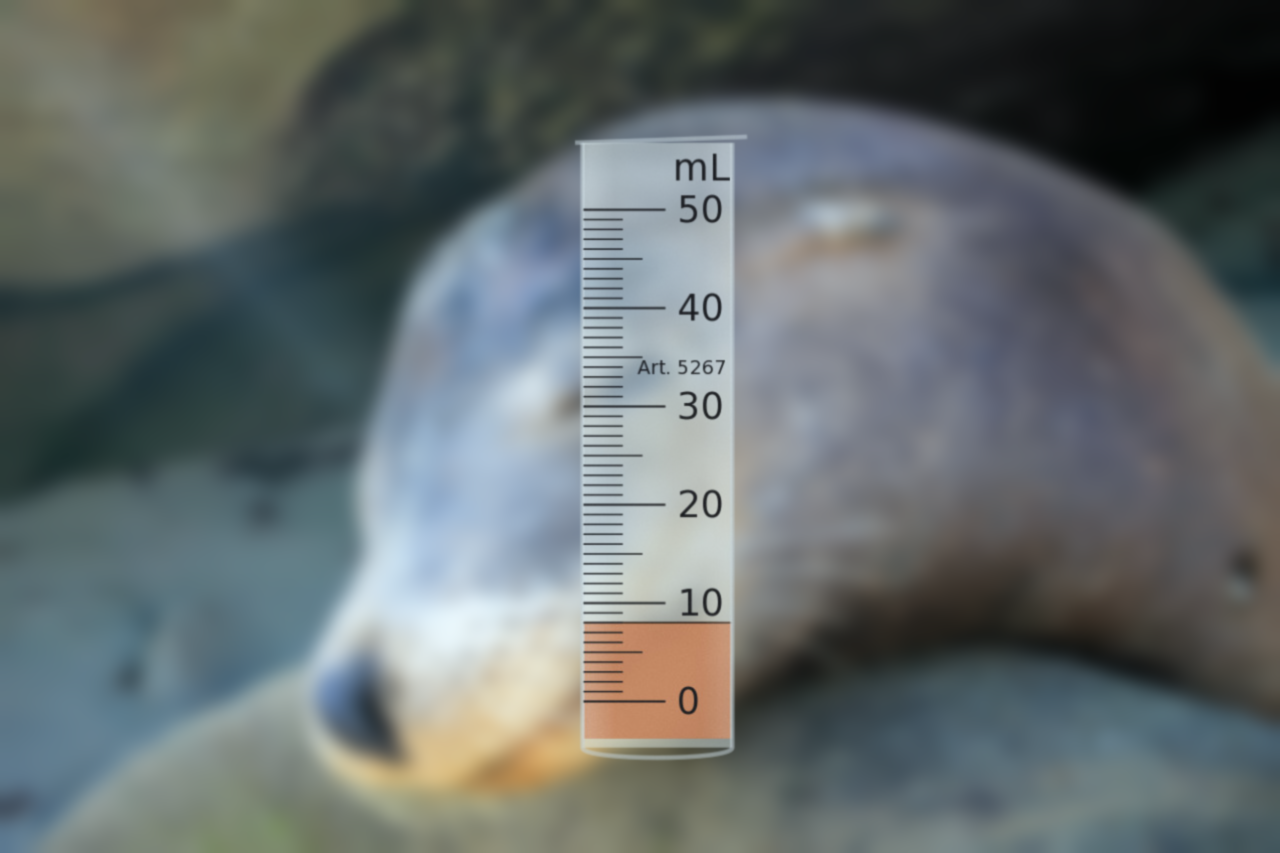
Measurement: 8 mL
